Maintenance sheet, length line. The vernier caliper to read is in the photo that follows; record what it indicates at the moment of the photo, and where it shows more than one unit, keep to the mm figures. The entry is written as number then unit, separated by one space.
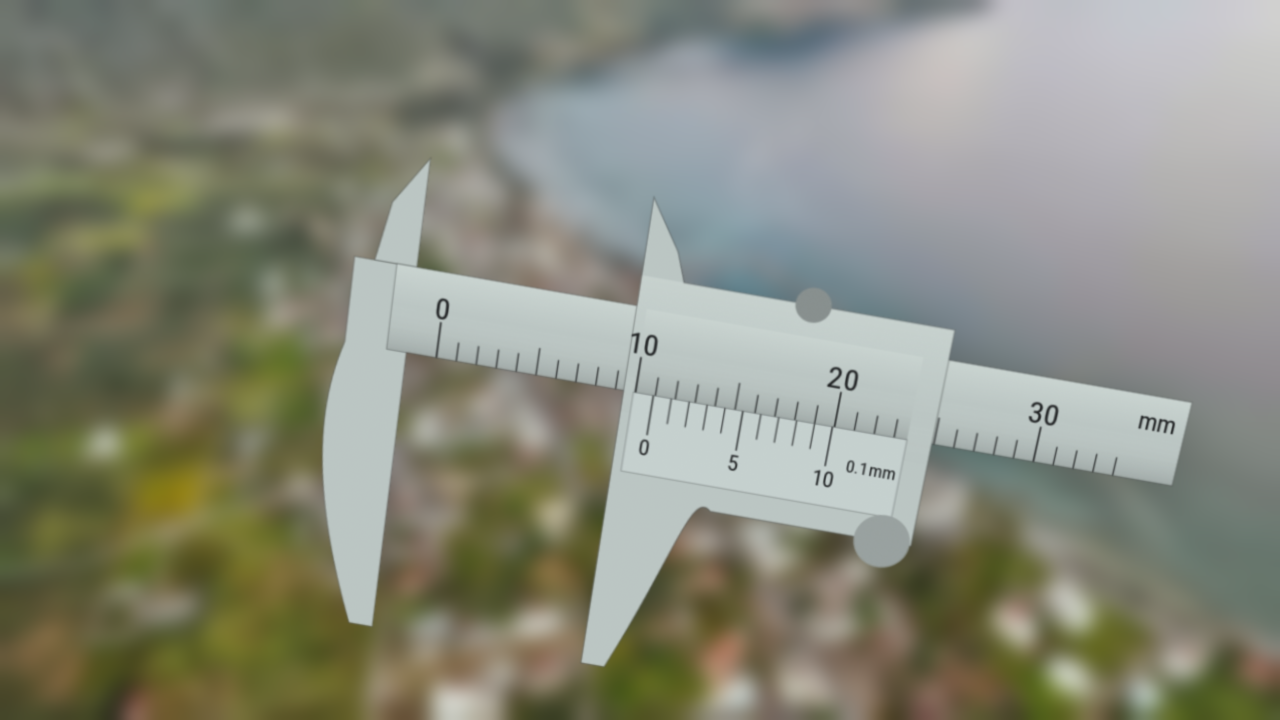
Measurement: 10.9 mm
